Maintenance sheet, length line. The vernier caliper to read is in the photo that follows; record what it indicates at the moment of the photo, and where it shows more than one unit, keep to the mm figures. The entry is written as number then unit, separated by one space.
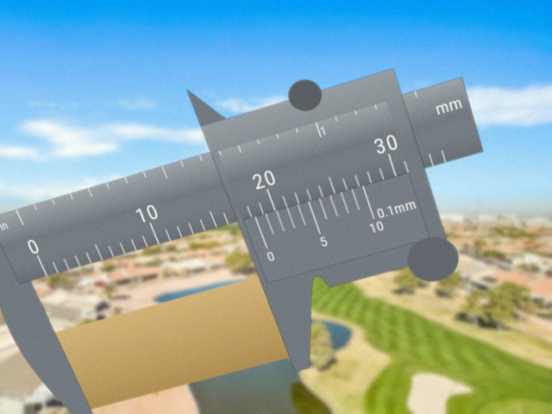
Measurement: 18.3 mm
